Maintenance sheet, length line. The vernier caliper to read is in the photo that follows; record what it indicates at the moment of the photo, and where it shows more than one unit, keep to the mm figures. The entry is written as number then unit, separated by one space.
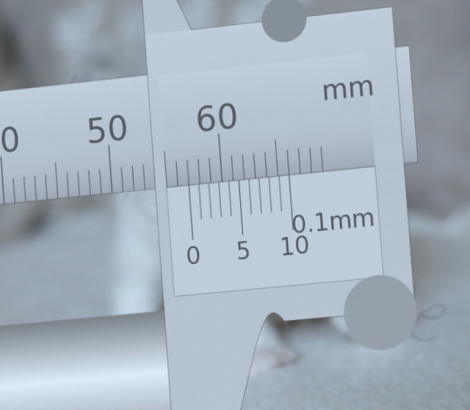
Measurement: 57.0 mm
